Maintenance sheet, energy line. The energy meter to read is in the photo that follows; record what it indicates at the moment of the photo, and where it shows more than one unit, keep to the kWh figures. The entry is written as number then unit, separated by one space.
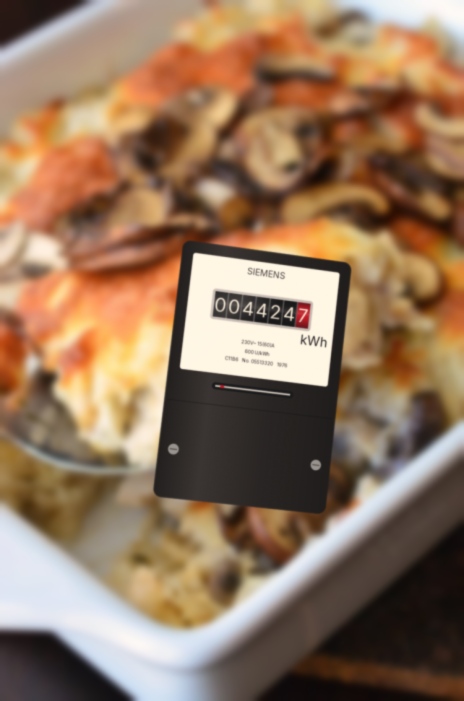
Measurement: 4424.7 kWh
